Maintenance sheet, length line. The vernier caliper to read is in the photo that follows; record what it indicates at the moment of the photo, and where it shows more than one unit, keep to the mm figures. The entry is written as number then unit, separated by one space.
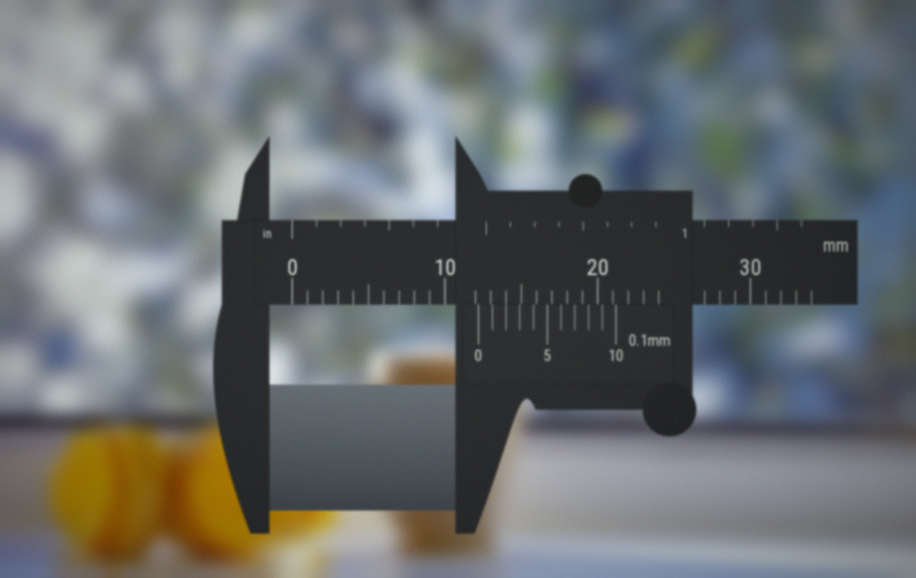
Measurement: 12.2 mm
